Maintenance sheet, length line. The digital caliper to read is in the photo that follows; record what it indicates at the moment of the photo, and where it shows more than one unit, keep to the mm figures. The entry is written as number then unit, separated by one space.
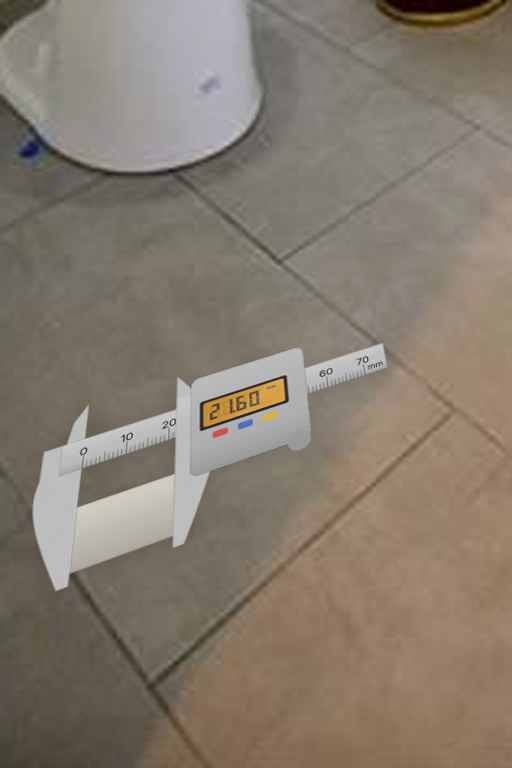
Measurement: 21.60 mm
